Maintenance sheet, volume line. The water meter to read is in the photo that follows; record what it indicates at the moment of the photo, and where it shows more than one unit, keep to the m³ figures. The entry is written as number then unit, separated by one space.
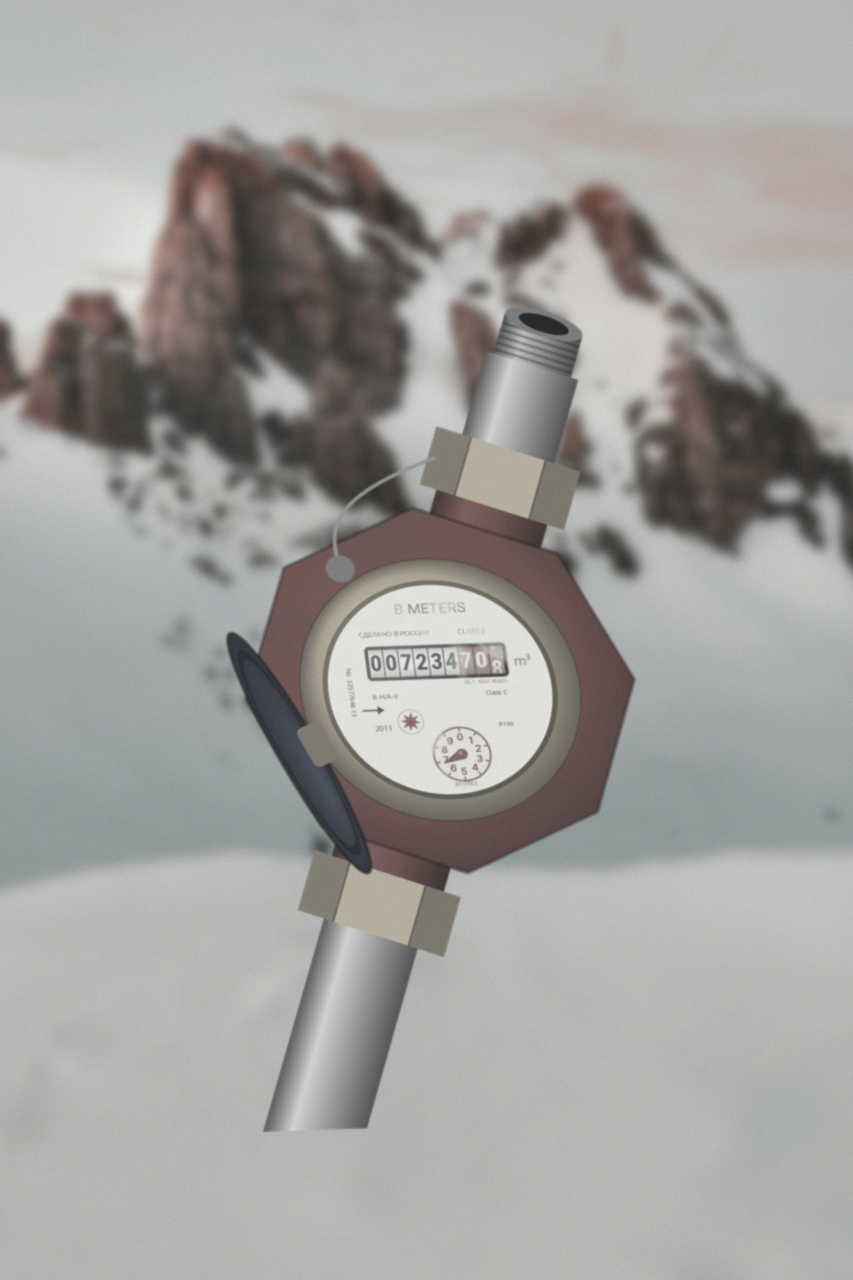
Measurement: 7234.7076 m³
